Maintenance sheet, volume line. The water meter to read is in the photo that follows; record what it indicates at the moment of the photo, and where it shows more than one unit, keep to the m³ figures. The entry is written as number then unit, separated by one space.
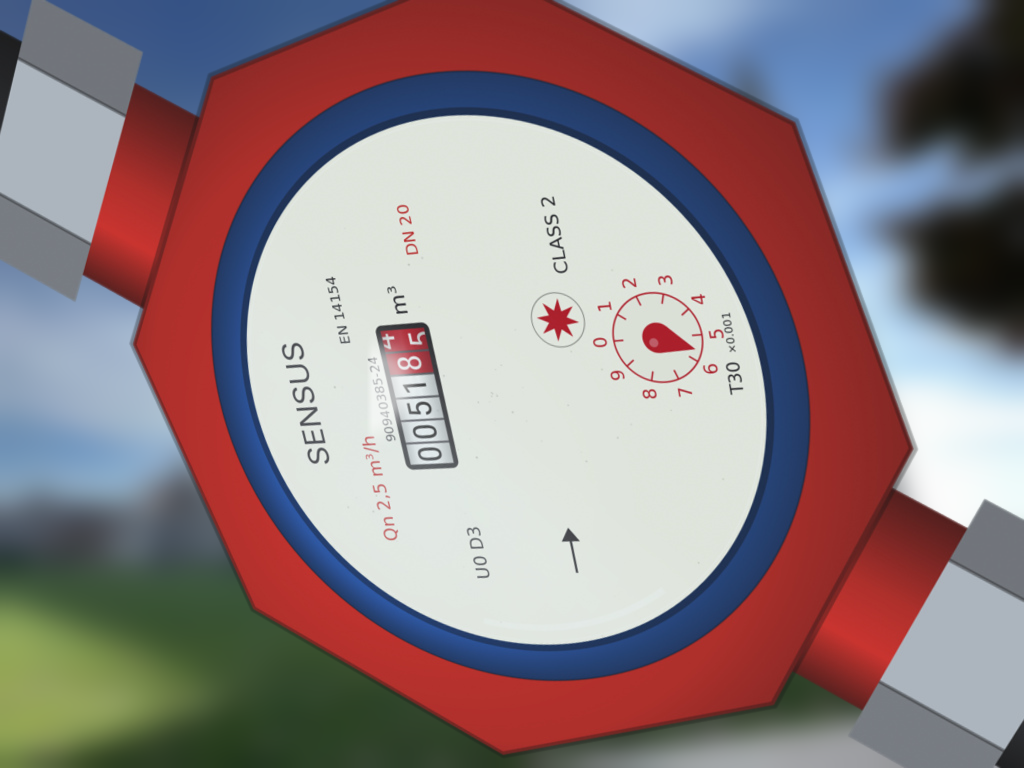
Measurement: 51.845 m³
